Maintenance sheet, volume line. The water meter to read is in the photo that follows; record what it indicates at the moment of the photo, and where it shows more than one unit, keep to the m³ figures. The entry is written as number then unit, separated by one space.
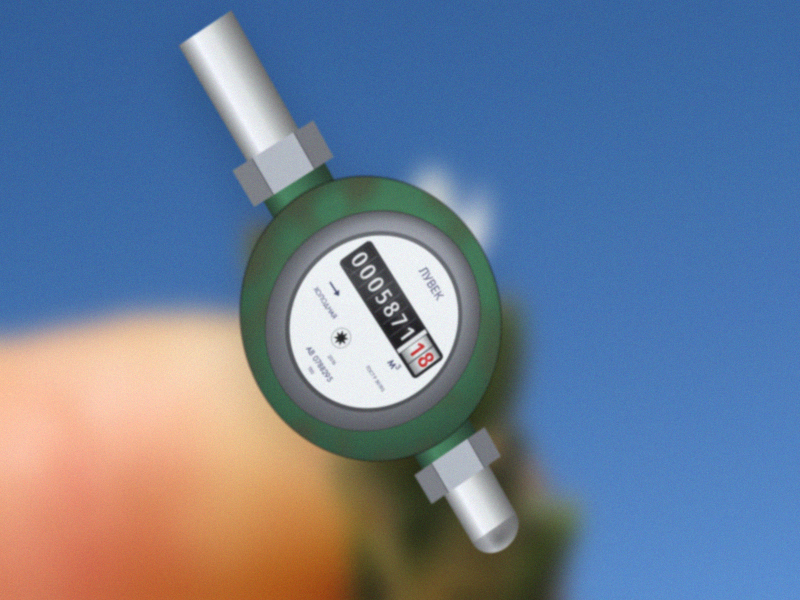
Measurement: 5871.18 m³
